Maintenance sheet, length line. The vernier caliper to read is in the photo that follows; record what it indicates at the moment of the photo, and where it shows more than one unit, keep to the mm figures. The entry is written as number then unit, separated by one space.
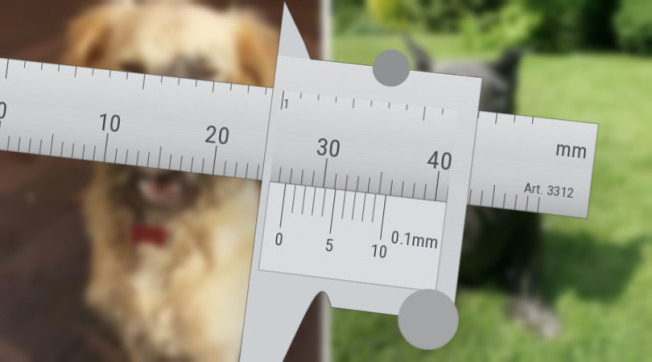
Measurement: 26.6 mm
